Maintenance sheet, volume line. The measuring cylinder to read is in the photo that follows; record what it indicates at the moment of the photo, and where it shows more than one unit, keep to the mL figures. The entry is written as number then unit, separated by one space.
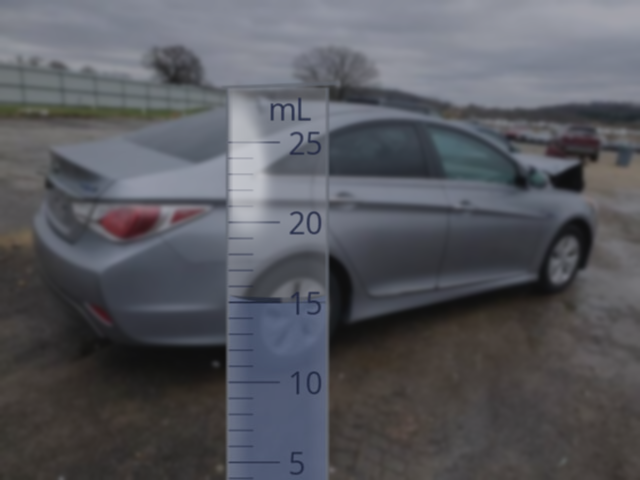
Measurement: 15 mL
